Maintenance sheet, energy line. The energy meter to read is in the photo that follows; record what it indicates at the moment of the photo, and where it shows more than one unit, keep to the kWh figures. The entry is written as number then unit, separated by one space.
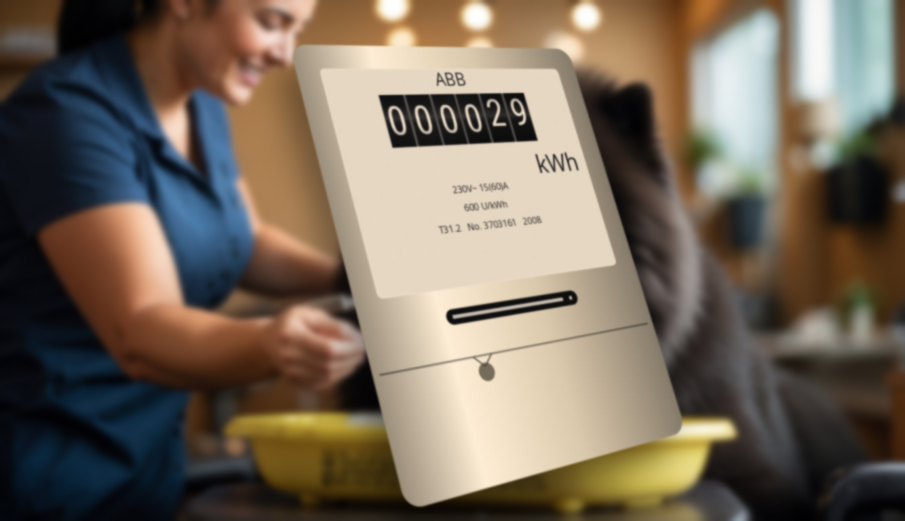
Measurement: 29 kWh
